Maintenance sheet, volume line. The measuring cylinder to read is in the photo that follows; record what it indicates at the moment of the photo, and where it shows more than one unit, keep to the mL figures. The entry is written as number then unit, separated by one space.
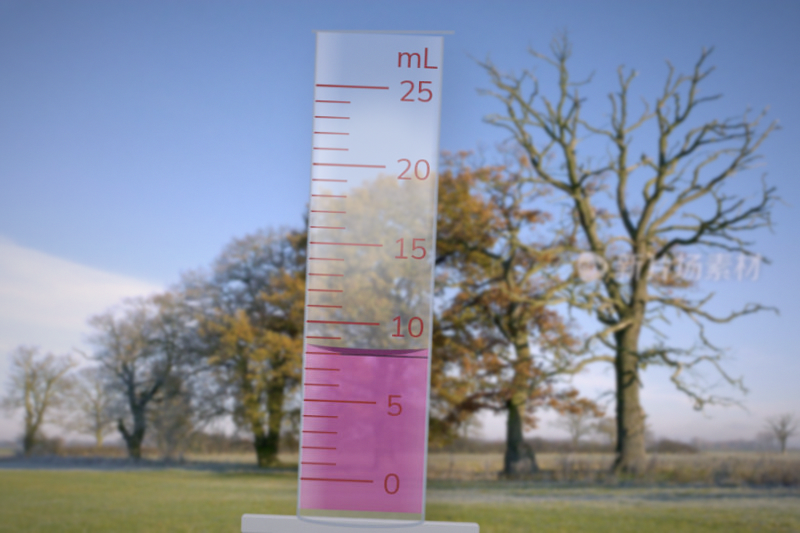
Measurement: 8 mL
